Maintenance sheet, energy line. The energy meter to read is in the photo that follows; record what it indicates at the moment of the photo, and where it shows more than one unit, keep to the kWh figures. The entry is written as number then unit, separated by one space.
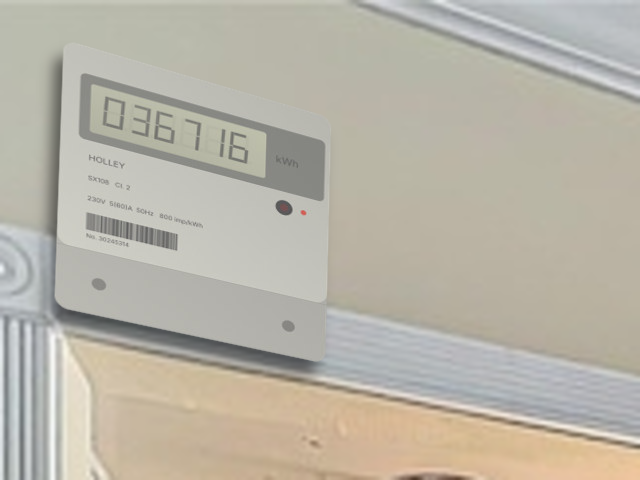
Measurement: 36716 kWh
